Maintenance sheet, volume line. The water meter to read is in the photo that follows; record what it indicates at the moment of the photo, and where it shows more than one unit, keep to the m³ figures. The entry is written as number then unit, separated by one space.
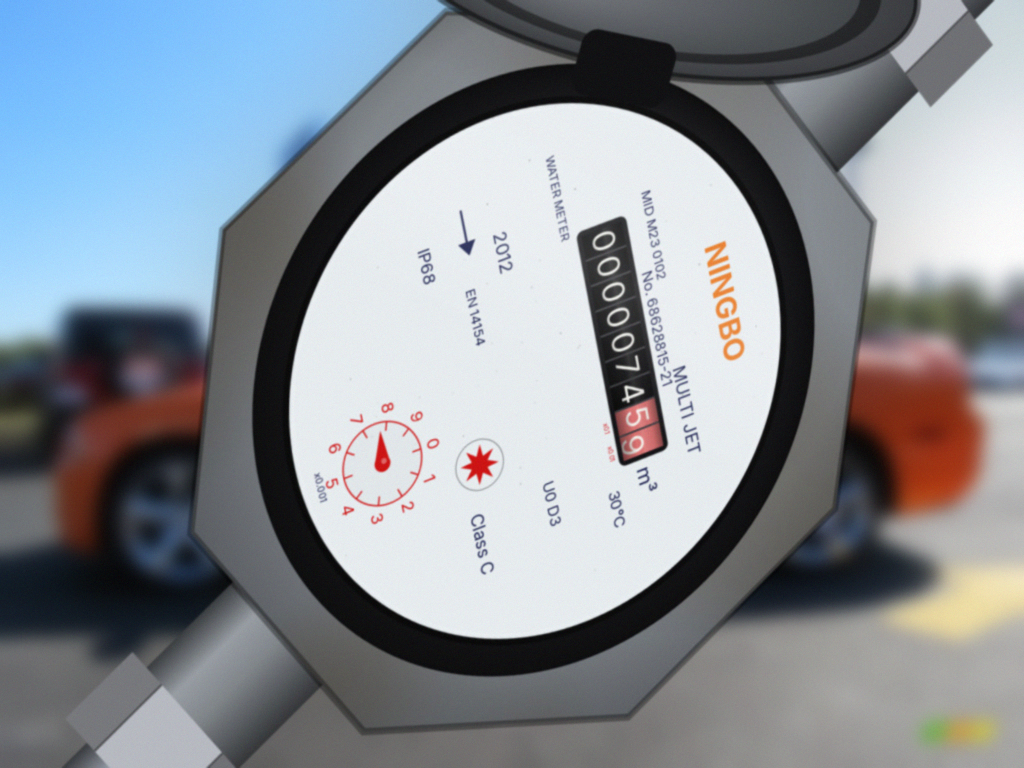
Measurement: 74.587 m³
